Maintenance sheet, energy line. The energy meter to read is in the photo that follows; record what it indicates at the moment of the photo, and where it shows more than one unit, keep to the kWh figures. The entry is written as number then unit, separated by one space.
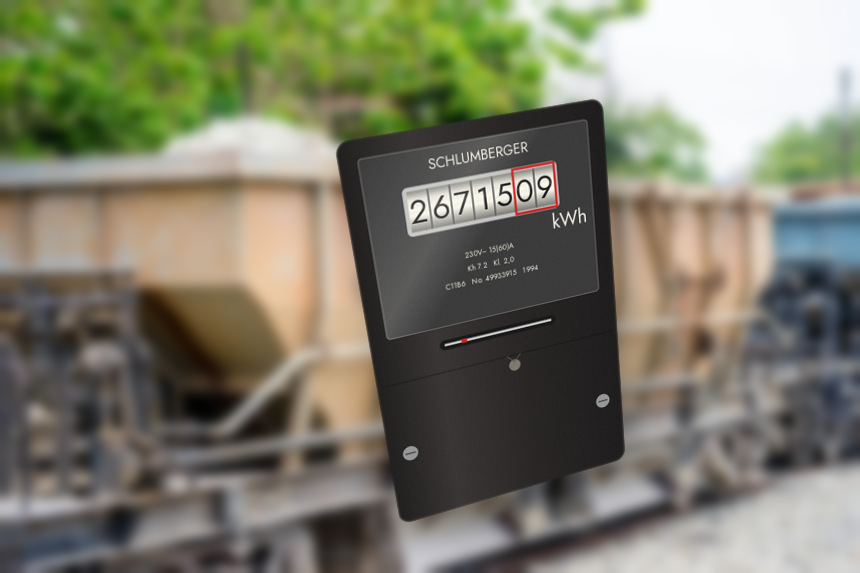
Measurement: 26715.09 kWh
